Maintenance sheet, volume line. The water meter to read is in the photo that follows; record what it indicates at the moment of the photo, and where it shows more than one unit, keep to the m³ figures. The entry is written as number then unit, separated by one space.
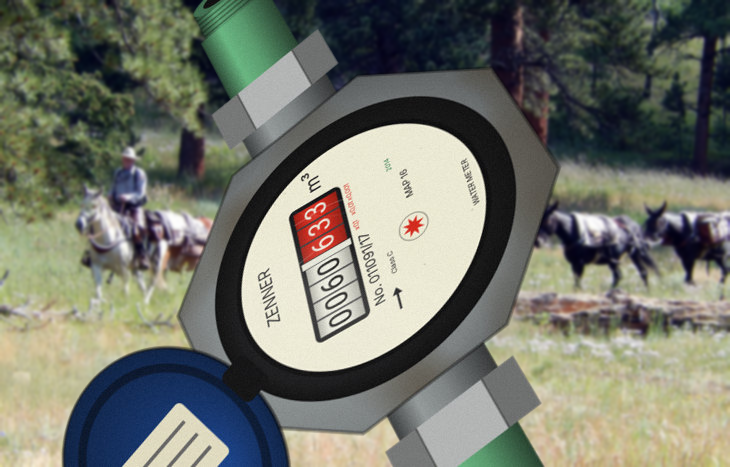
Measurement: 60.633 m³
